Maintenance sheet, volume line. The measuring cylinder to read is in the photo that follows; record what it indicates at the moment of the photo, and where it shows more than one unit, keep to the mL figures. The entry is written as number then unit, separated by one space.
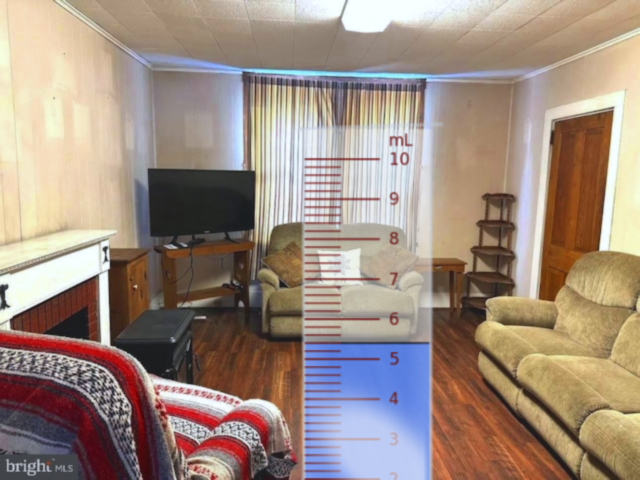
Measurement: 5.4 mL
